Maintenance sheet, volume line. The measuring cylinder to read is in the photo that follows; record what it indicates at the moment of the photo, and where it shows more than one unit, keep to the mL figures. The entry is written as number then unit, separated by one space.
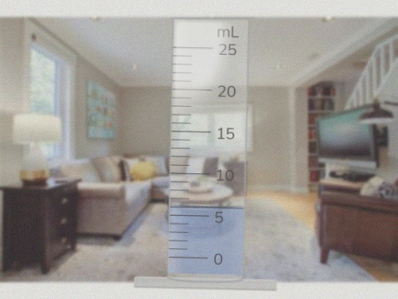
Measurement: 6 mL
